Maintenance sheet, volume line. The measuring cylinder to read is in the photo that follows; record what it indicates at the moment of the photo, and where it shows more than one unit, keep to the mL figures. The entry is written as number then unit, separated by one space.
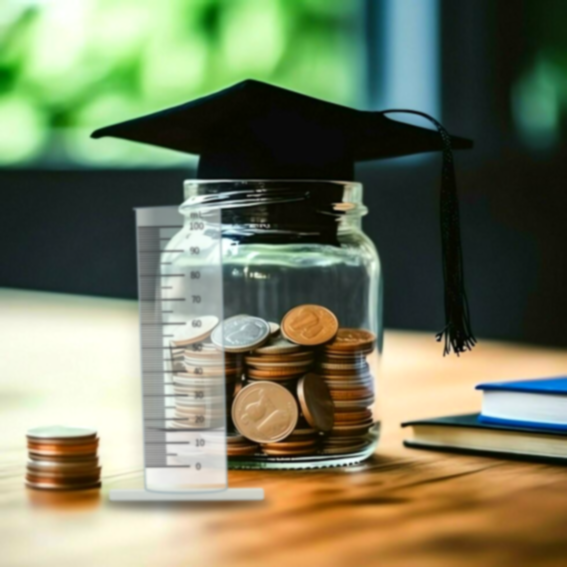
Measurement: 15 mL
